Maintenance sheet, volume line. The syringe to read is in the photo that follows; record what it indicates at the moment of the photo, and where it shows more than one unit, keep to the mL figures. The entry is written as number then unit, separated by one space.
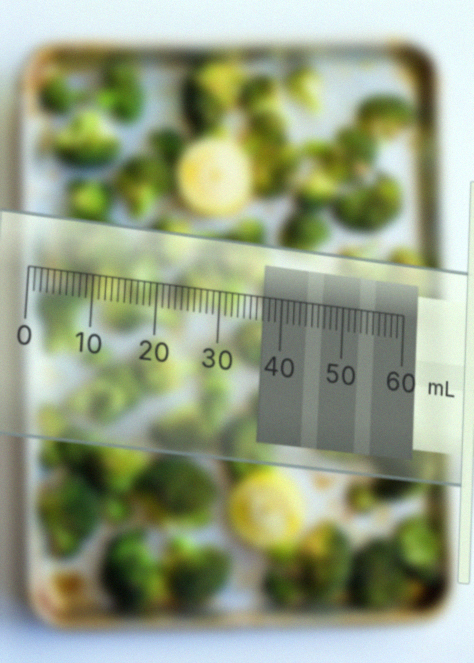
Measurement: 37 mL
